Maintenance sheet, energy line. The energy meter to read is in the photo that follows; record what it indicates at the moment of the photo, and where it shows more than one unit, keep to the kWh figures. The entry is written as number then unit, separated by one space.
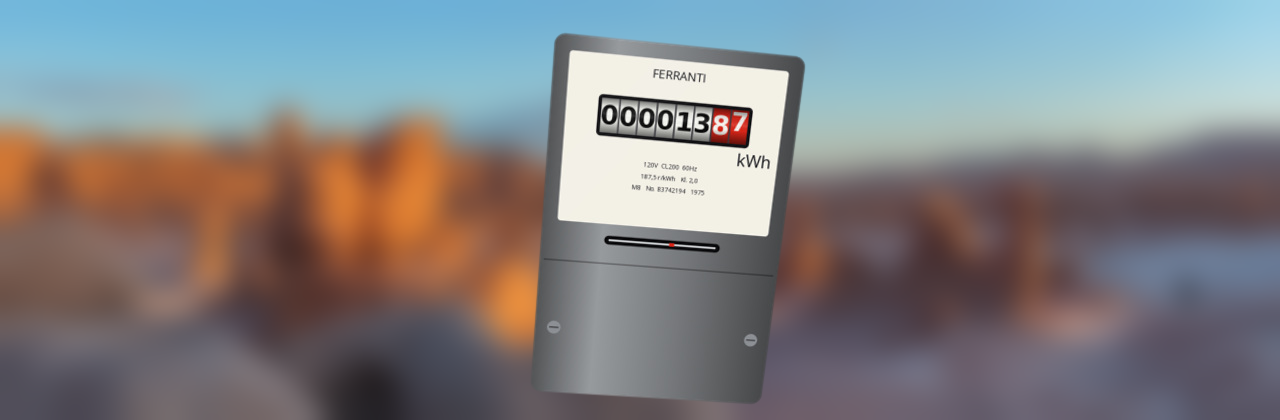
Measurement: 13.87 kWh
